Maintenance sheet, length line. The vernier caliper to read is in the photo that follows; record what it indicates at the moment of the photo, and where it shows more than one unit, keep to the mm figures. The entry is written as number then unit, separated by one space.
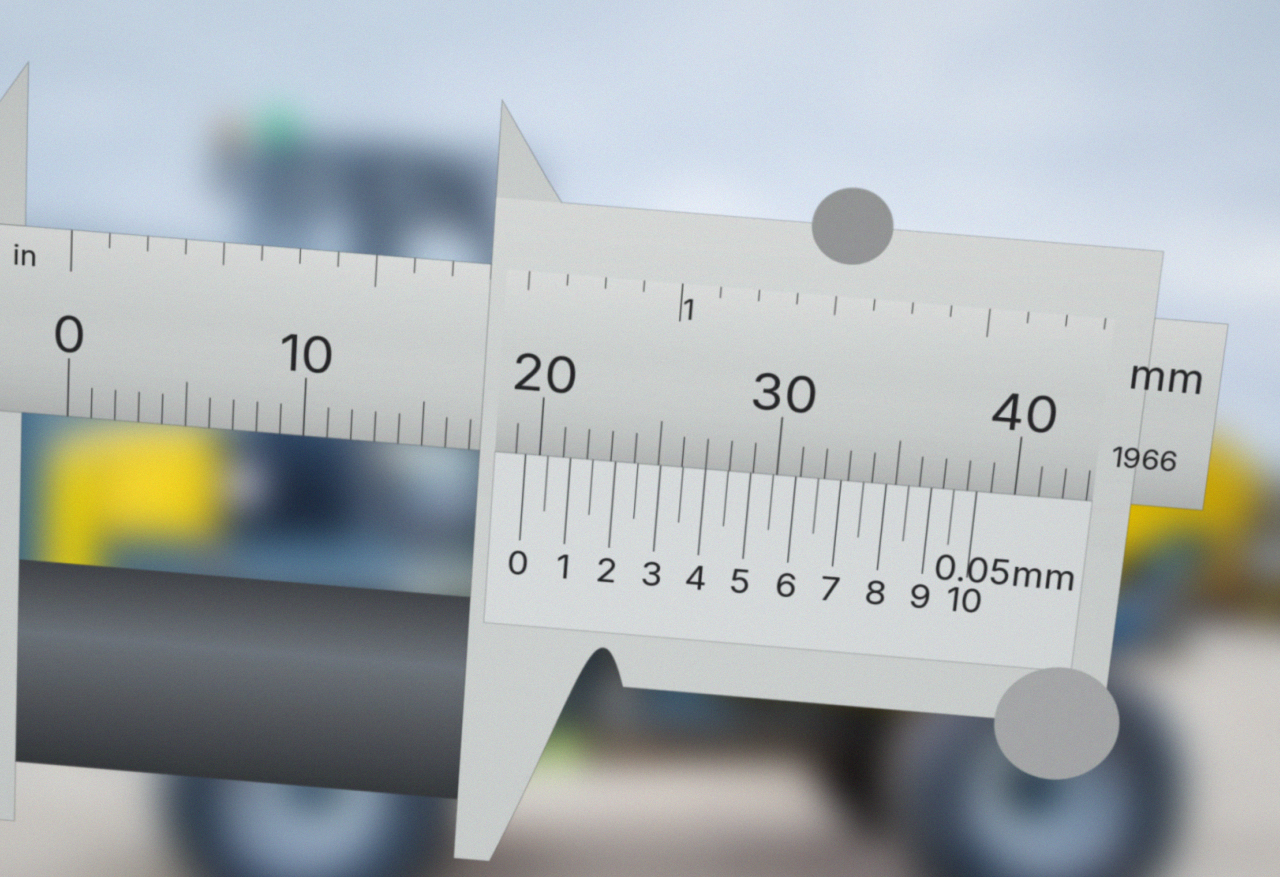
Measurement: 19.4 mm
